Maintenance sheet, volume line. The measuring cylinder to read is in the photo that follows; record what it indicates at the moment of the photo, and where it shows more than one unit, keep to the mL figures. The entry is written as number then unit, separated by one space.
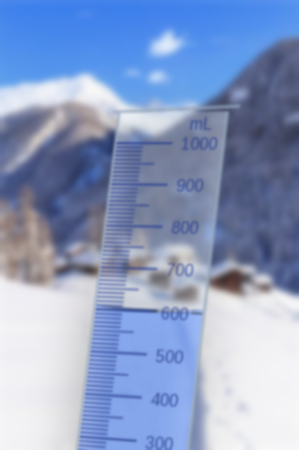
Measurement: 600 mL
